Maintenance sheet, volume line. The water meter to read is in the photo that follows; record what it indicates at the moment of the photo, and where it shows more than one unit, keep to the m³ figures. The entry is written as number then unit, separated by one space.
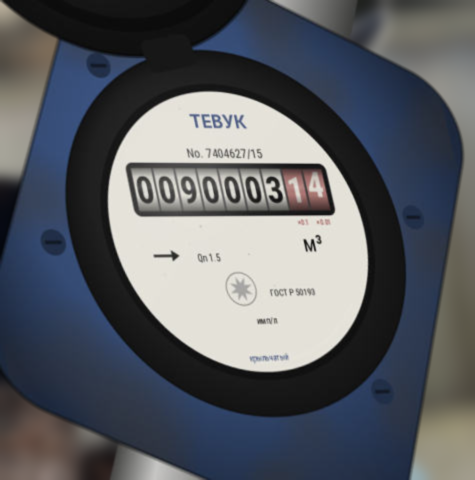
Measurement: 90003.14 m³
